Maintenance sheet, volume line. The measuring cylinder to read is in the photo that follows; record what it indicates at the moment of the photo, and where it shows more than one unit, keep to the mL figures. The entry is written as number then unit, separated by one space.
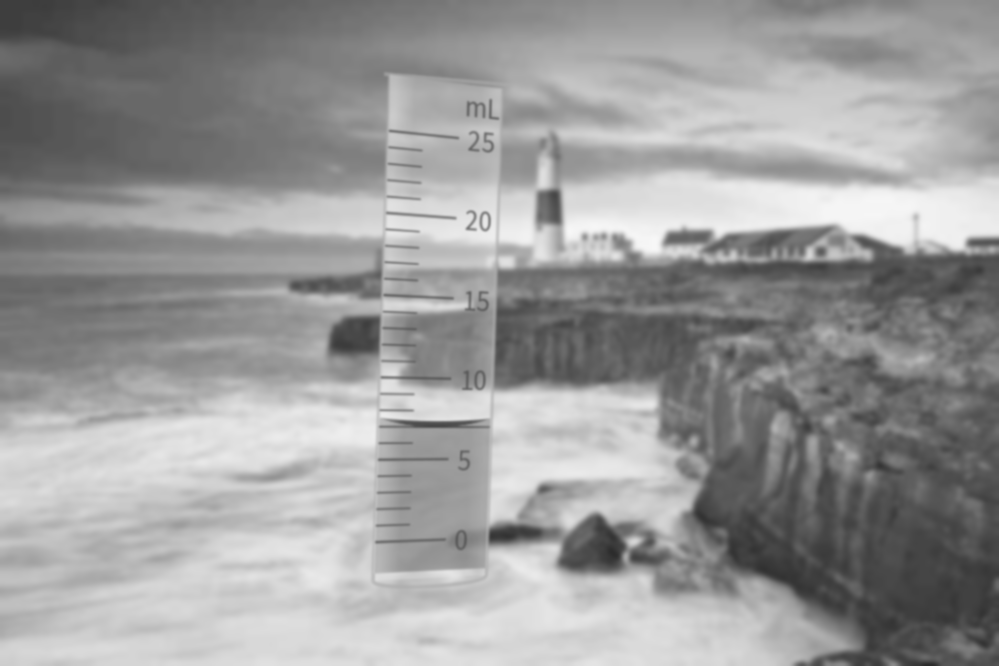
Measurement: 7 mL
